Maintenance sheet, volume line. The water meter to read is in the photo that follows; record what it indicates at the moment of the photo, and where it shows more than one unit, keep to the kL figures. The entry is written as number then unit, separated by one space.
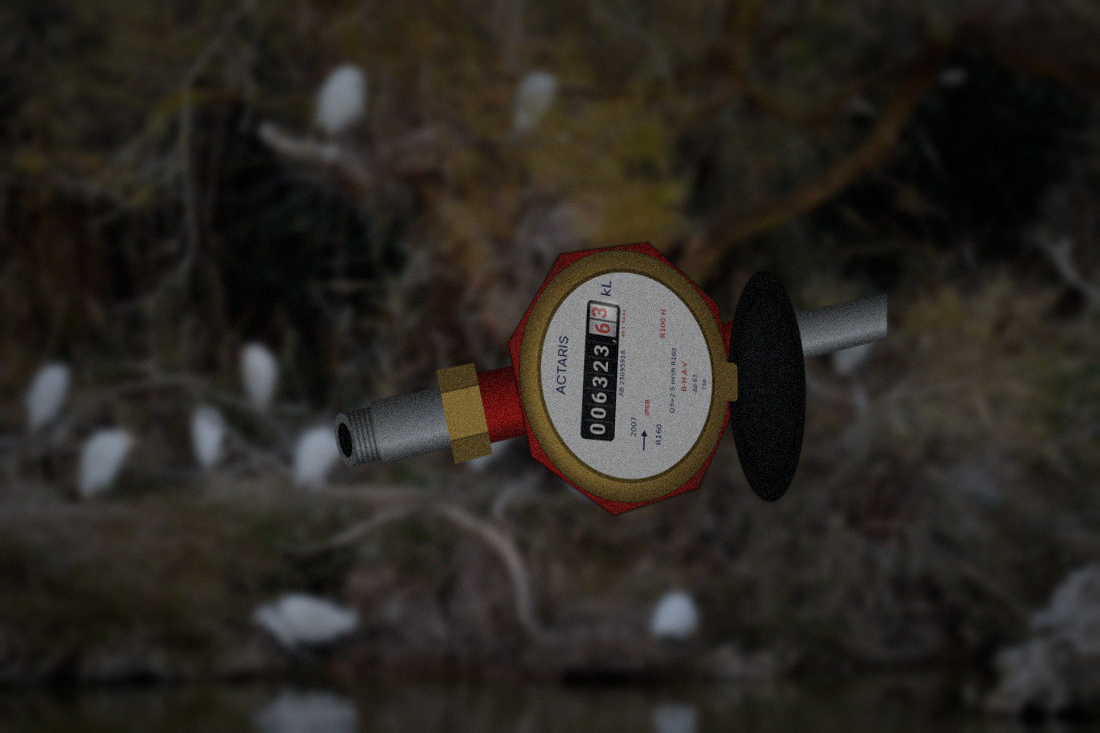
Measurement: 6323.63 kL
